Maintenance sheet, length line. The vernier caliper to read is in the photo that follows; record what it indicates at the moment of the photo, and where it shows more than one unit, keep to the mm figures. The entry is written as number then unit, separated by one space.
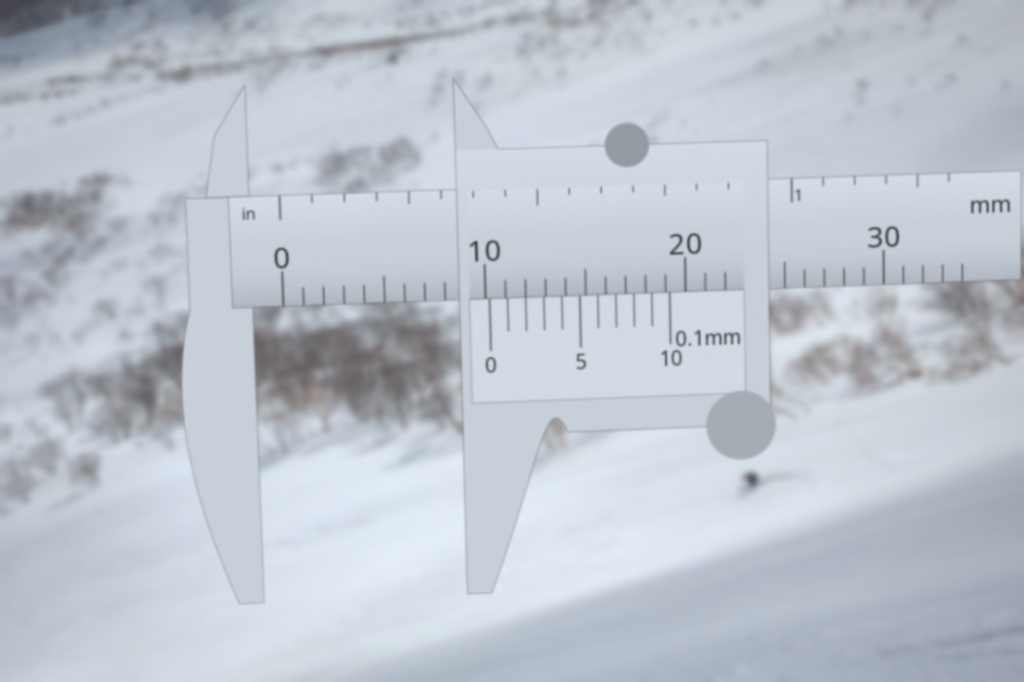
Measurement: 10.2 mm
